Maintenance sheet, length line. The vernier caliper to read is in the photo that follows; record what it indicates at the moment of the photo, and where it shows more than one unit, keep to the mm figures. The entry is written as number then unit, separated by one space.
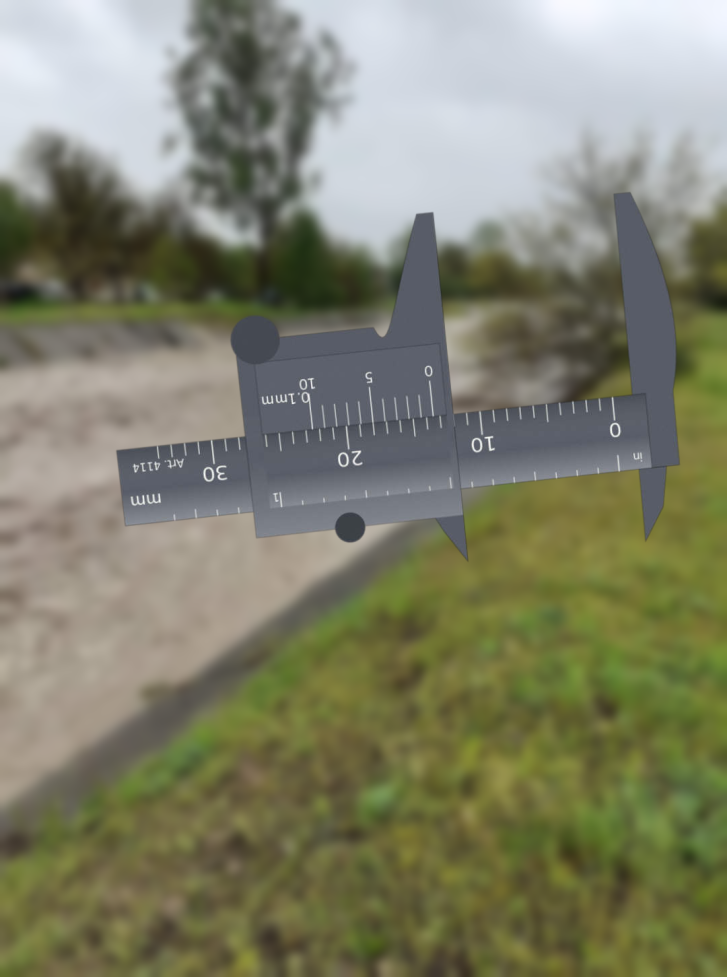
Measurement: 13.5 mm
